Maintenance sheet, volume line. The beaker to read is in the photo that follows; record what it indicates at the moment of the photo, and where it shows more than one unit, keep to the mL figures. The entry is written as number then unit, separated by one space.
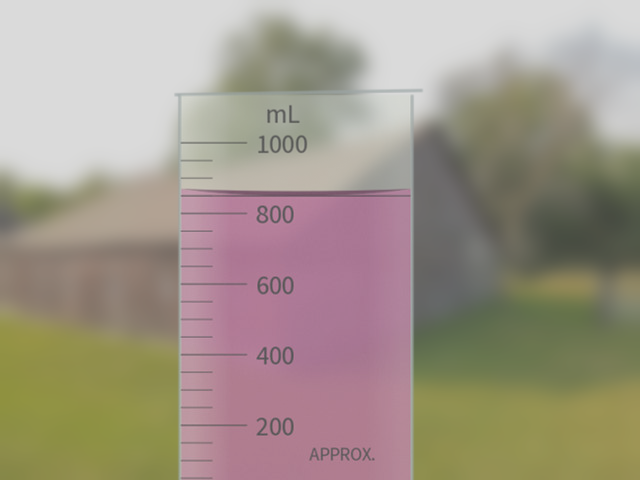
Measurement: 850 mL
